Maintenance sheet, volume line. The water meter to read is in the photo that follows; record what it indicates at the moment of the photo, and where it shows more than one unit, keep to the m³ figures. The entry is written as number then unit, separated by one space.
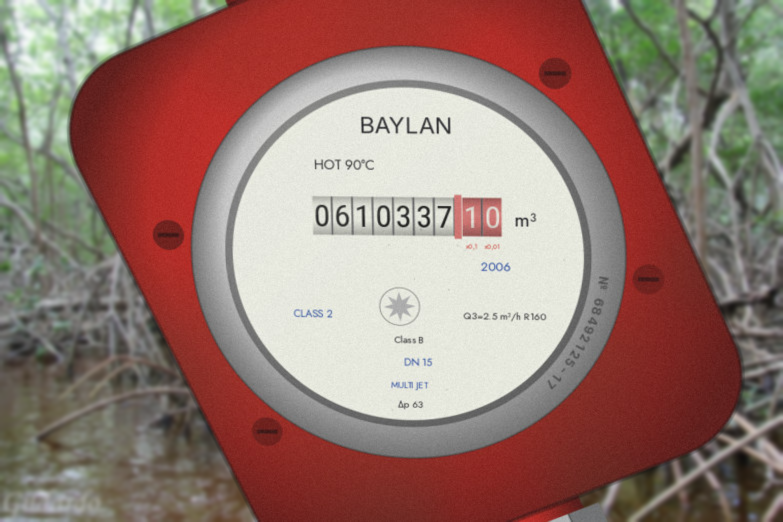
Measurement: 610337.10 m³
